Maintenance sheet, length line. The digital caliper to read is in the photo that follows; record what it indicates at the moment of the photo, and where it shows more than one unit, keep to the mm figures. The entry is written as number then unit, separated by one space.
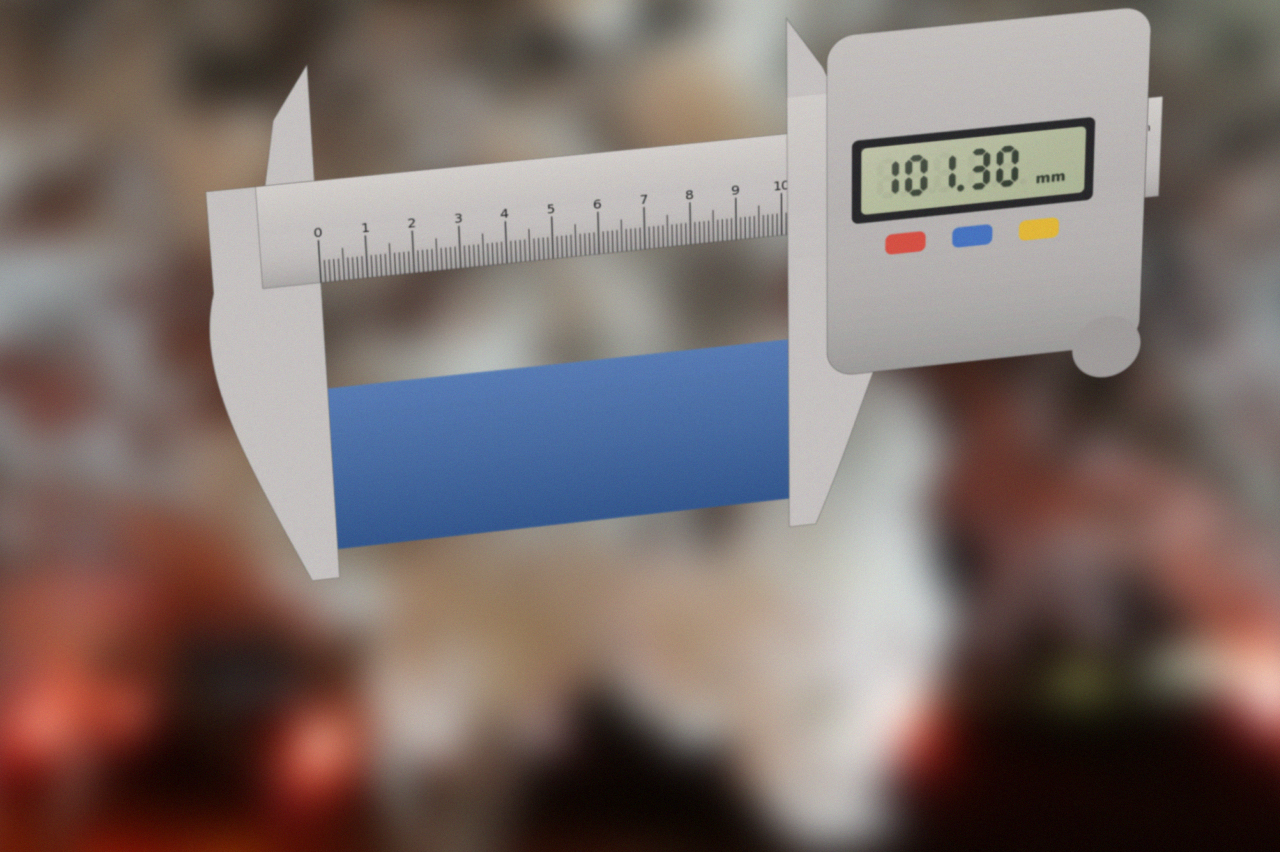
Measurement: 101.30 mm
